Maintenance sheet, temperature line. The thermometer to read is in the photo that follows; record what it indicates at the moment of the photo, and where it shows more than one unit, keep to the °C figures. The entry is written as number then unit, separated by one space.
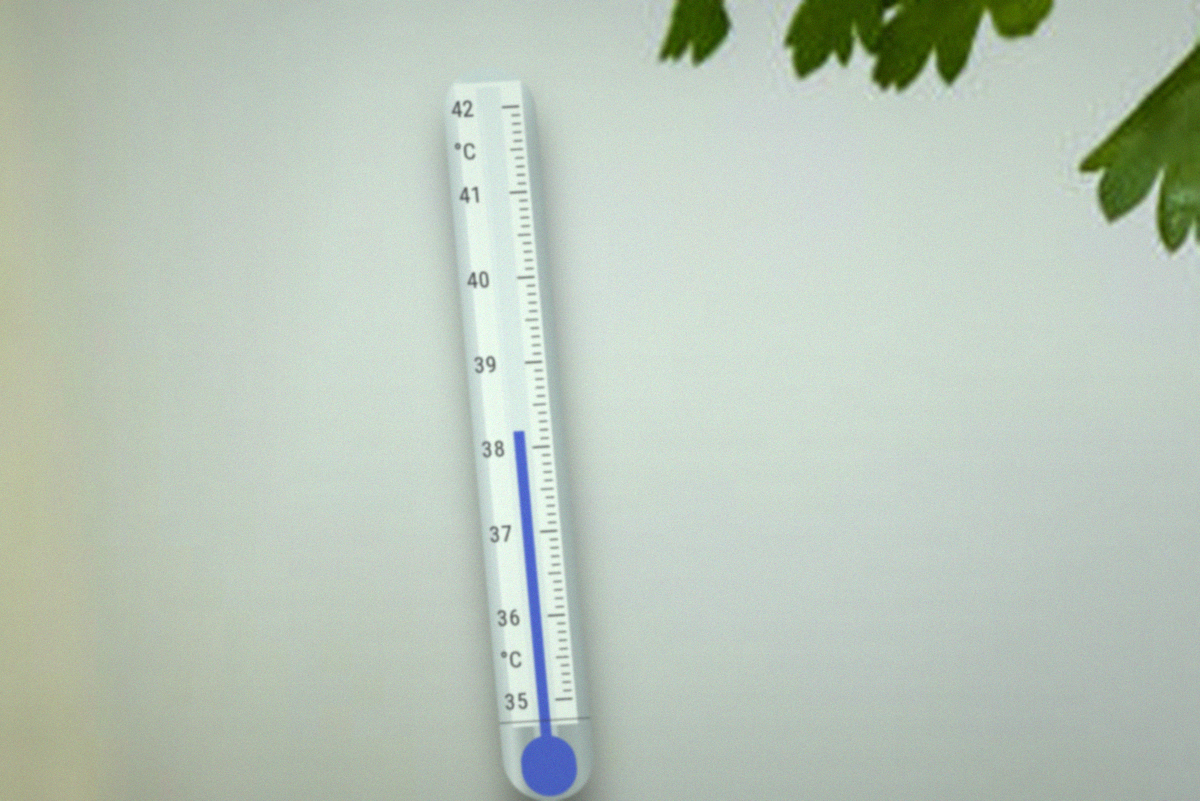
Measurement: 38.2 °C
